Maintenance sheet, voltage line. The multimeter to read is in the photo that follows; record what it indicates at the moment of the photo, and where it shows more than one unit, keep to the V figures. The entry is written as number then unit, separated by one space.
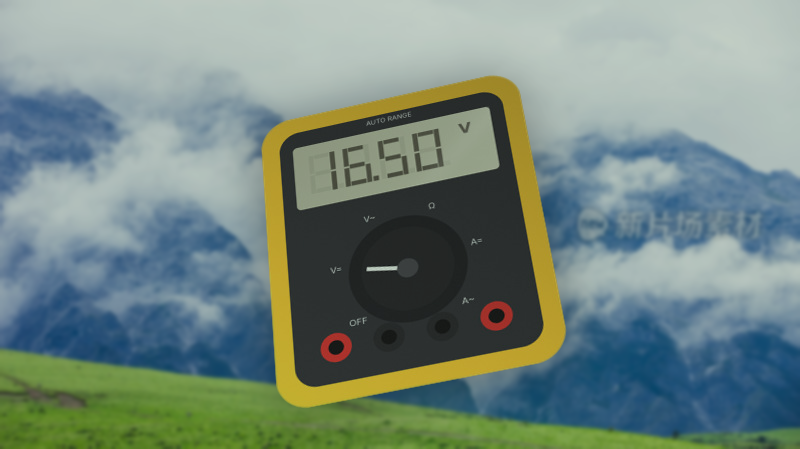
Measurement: 16.50 V
